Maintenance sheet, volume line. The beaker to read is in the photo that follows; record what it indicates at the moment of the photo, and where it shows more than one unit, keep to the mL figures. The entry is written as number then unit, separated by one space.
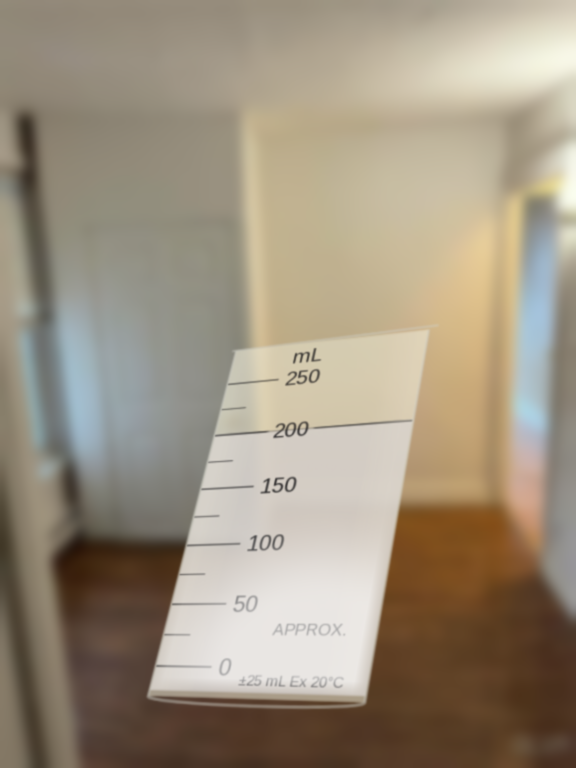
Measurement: 200 mL
